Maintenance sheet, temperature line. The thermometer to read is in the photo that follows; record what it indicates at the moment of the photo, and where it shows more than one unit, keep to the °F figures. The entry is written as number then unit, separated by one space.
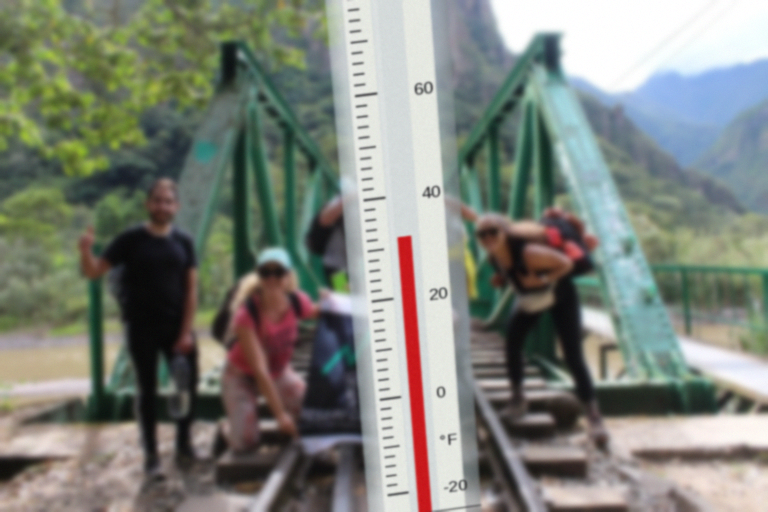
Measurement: 32 °F
